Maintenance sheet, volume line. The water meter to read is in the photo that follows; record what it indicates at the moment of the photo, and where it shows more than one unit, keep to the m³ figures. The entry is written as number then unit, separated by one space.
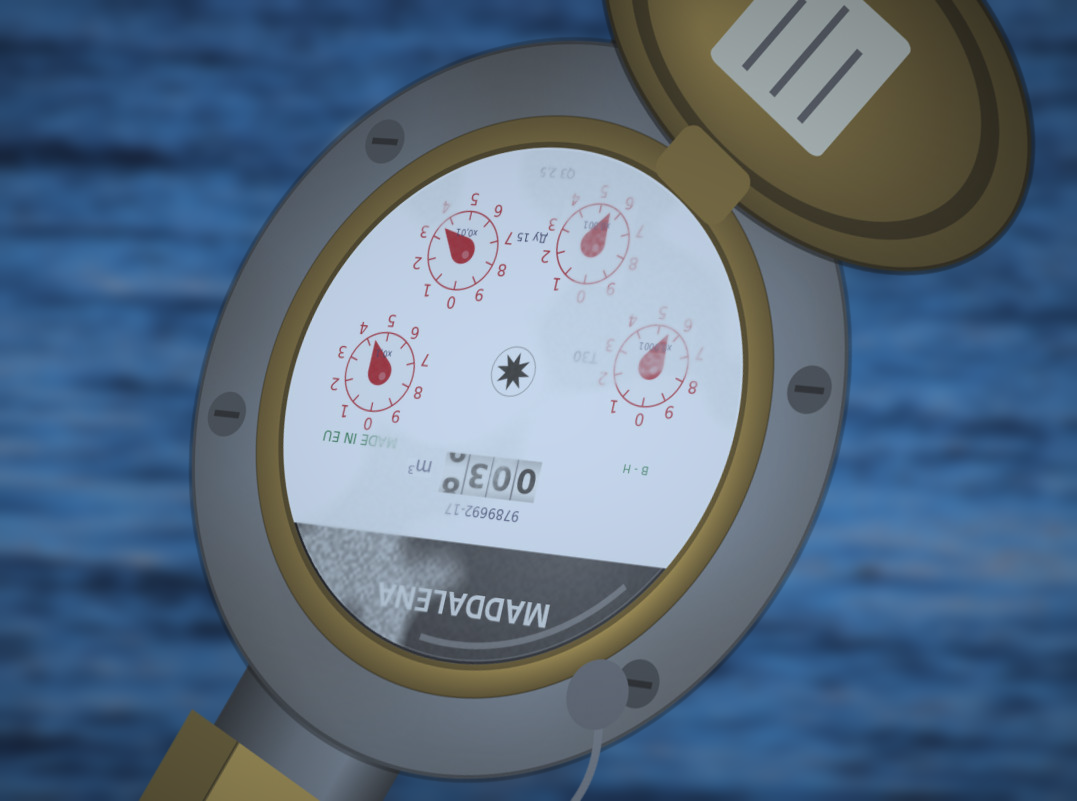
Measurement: 38.4355 m³
